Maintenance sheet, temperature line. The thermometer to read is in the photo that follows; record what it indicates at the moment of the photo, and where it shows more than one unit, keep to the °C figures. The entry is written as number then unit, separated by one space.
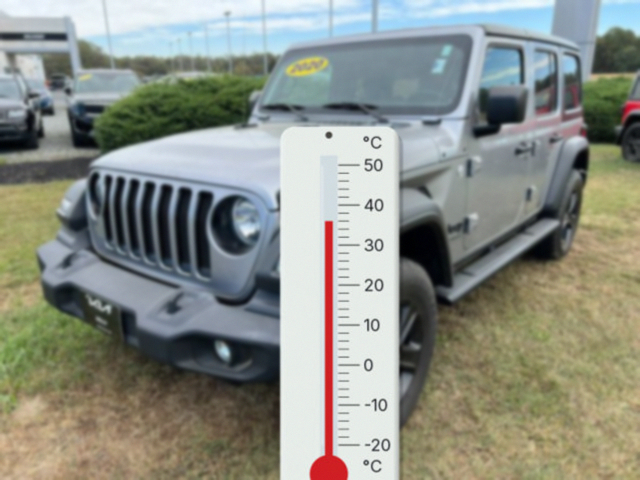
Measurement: 36 °C
